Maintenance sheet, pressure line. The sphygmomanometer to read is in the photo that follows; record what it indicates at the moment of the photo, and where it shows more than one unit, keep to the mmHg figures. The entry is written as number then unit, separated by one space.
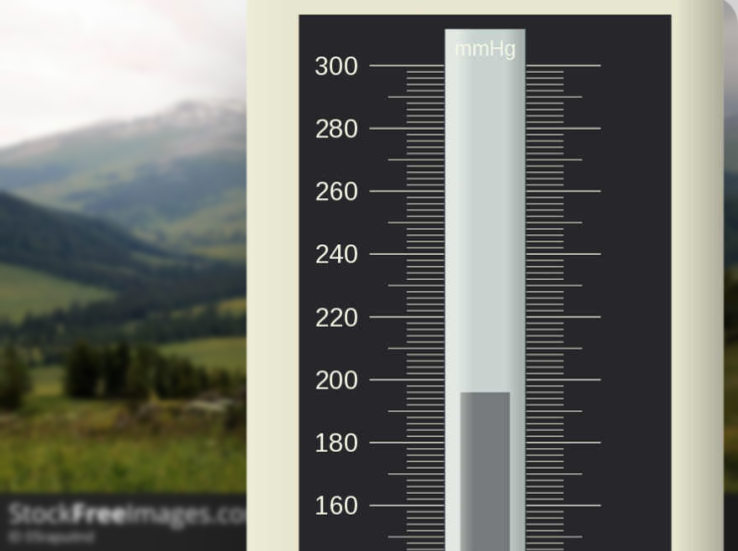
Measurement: 196 mmHg
